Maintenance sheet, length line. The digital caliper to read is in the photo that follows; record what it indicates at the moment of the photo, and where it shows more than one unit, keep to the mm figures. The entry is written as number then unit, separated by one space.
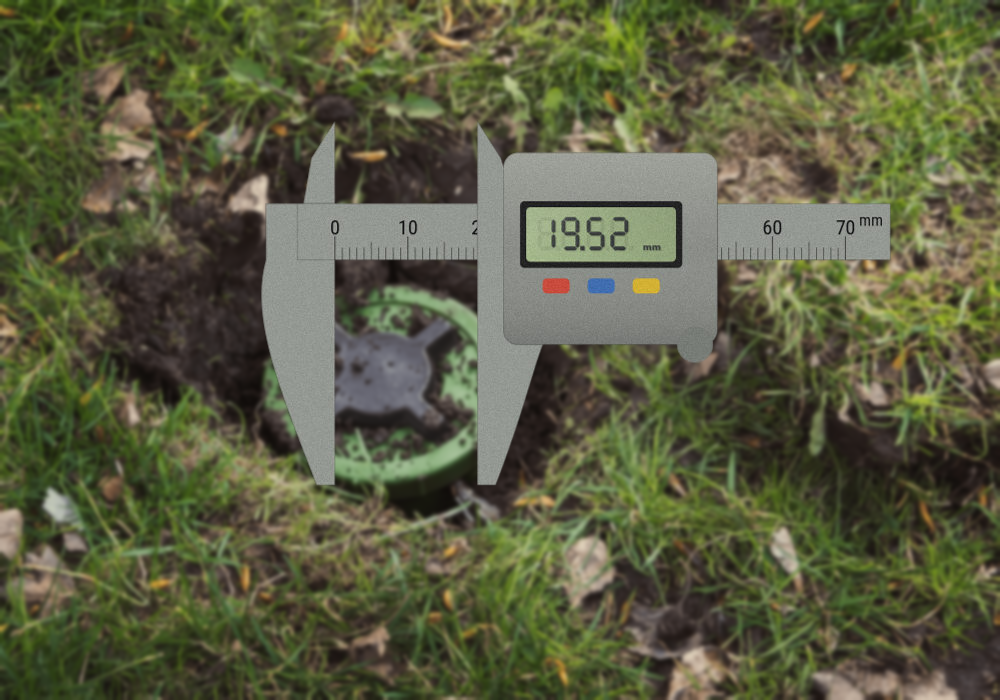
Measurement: 19.52 mm
